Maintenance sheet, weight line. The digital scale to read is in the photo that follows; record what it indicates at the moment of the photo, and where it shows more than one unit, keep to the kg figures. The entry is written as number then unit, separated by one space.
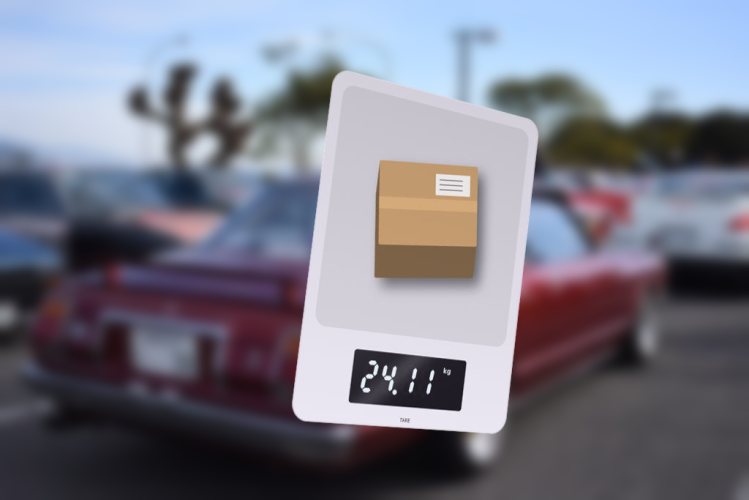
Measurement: 24.11 kg
